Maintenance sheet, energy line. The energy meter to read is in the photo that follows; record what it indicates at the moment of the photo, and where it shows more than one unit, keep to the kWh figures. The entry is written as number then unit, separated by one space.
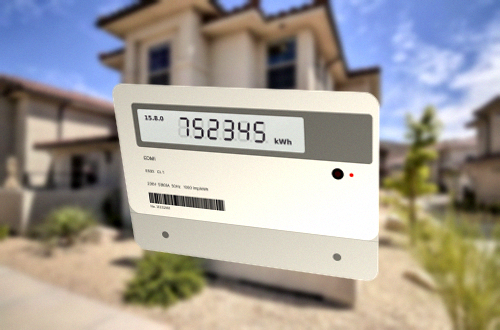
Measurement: 752345 kWh
